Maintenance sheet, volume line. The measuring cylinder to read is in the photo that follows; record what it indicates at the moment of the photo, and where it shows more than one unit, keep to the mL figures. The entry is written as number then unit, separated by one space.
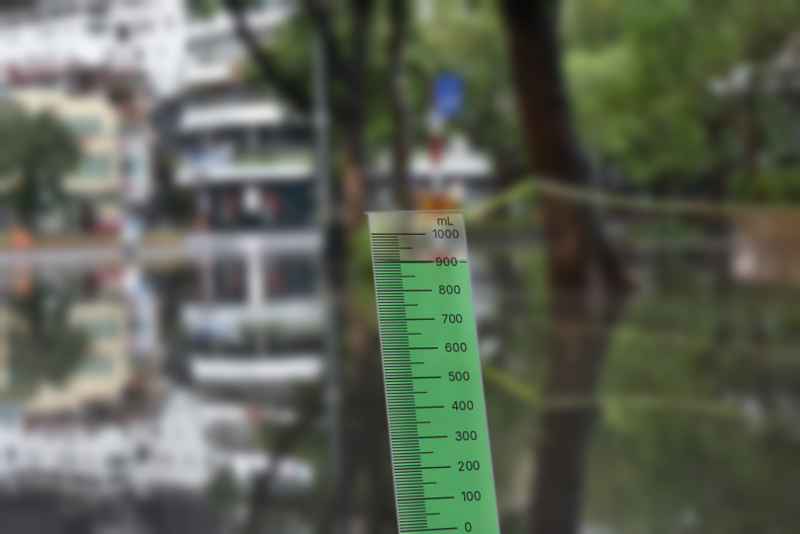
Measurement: 900 mL
